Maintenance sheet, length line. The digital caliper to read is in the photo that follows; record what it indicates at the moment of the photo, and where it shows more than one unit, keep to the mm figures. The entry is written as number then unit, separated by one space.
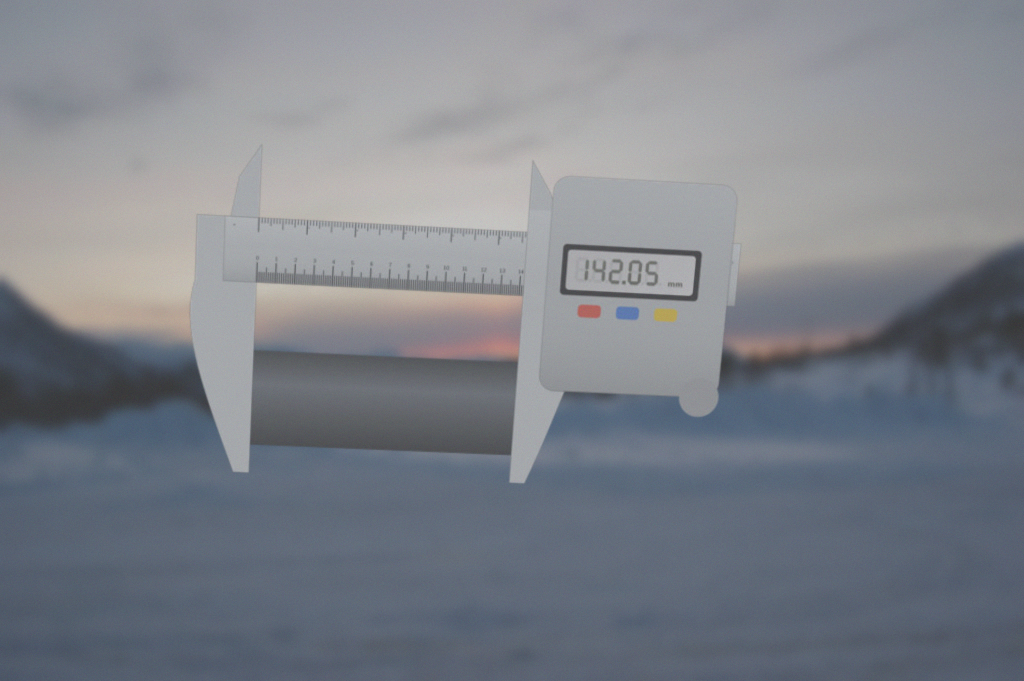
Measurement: 142.05 mm
